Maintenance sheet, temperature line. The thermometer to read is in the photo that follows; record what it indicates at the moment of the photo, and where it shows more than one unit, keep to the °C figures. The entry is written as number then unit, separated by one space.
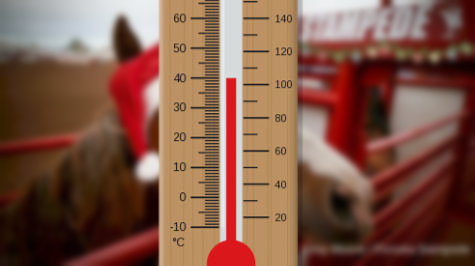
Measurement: 40 °C
